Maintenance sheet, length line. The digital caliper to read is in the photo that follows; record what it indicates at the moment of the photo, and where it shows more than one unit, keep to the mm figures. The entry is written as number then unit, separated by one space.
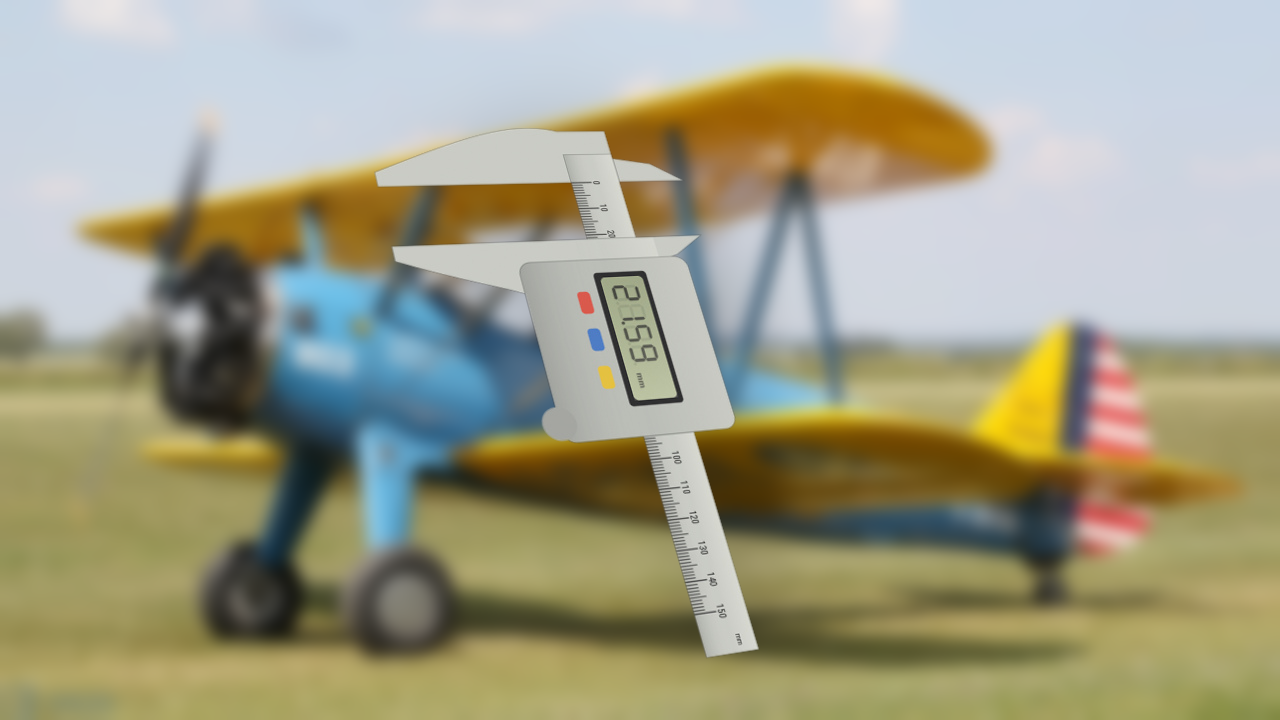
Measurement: 21.59 mm
